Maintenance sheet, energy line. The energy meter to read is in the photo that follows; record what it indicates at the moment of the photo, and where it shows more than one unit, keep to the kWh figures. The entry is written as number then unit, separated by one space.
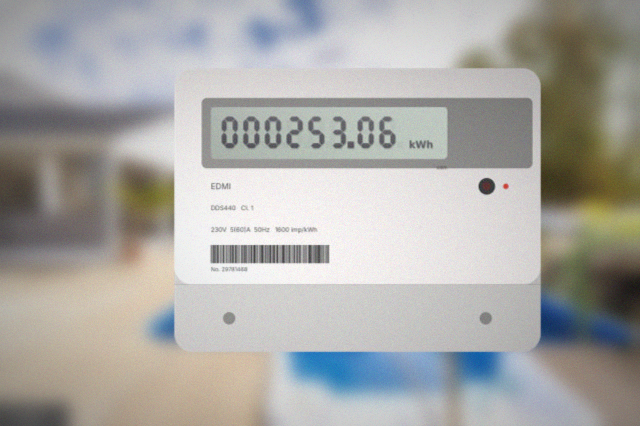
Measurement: 253.06 kWh
